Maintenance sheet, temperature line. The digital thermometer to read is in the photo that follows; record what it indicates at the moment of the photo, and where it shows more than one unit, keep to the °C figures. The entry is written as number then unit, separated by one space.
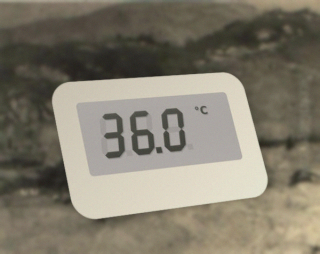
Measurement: 36.0 °C
